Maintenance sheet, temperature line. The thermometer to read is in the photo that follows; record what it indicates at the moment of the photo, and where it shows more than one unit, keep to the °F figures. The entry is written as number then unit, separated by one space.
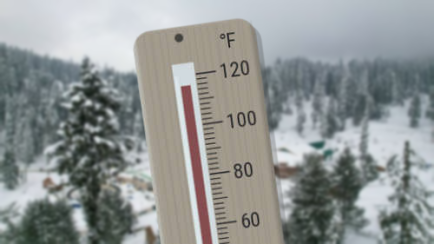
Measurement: 116 °F
